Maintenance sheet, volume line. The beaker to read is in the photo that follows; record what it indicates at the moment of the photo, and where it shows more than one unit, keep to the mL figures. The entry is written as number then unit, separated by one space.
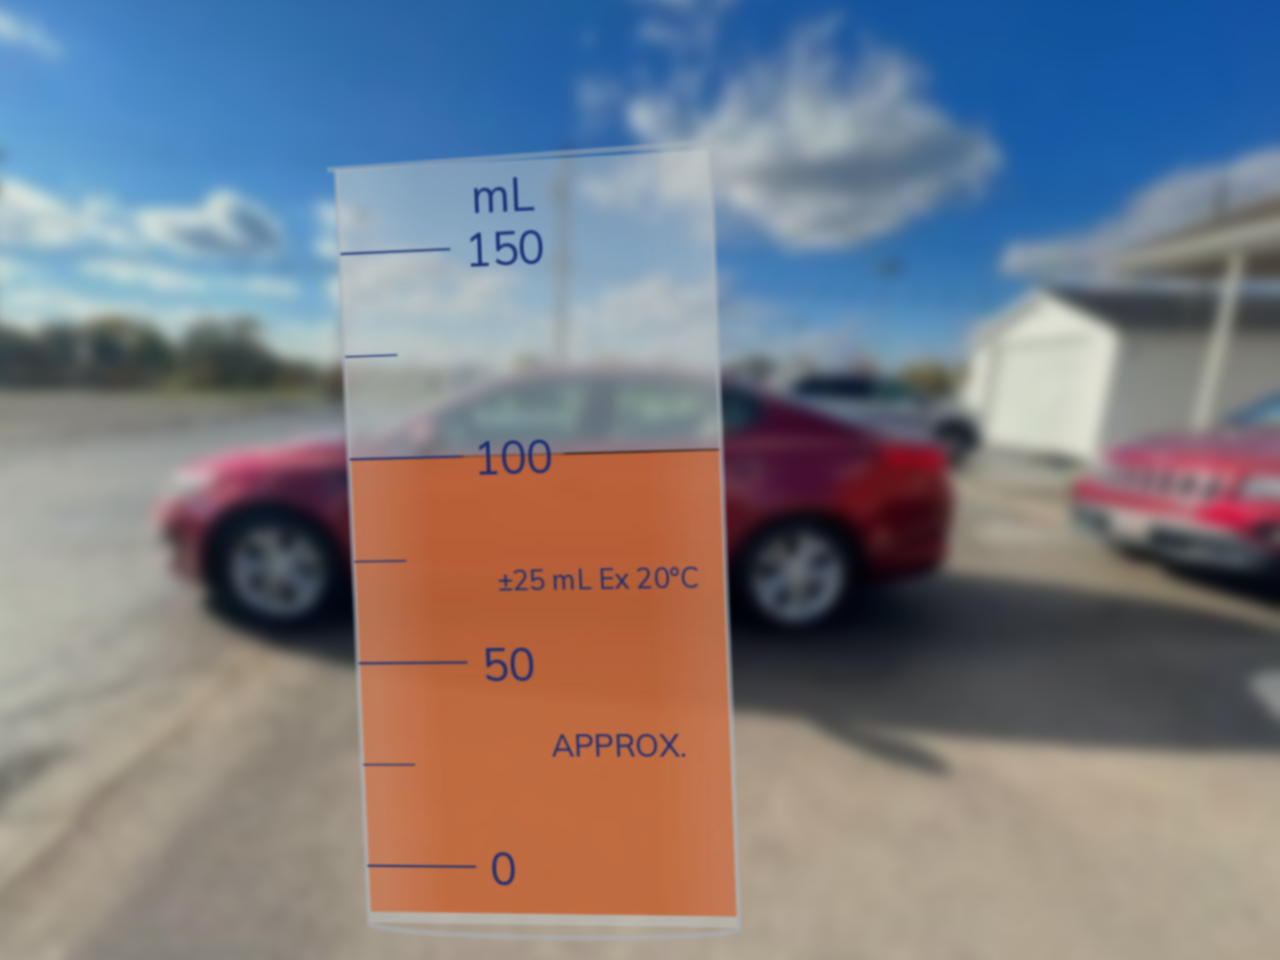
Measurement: 100 mL
